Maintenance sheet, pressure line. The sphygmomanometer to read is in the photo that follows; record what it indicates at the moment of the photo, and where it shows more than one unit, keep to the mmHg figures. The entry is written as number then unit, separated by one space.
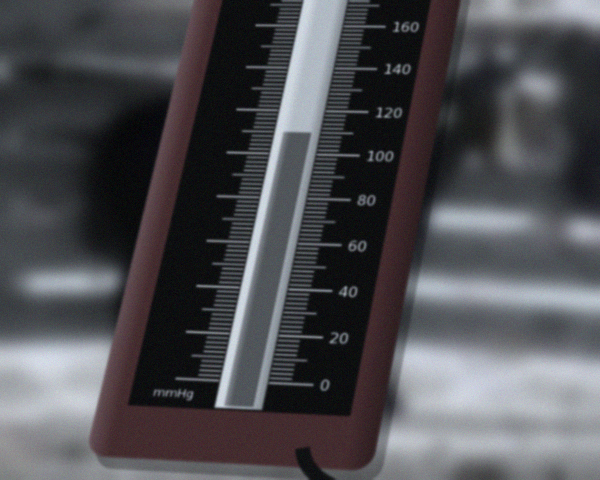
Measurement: 110 mmHg
